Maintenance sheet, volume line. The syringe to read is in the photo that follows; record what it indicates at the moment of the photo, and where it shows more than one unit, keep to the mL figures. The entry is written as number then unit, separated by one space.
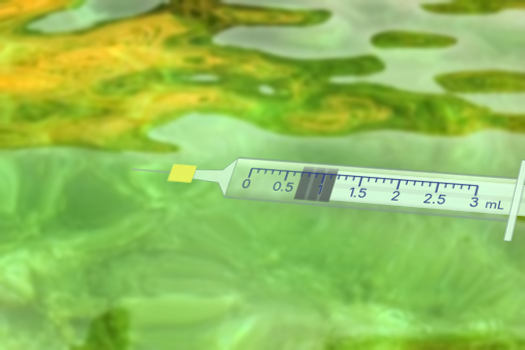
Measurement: 0.7 mL
